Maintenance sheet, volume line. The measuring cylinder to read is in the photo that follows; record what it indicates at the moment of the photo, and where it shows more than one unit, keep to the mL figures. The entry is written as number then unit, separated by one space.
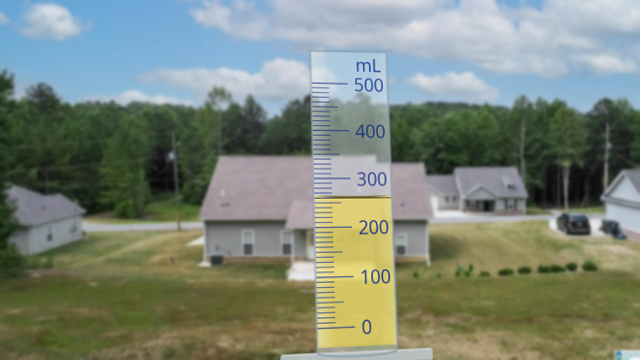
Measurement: 260 mL
